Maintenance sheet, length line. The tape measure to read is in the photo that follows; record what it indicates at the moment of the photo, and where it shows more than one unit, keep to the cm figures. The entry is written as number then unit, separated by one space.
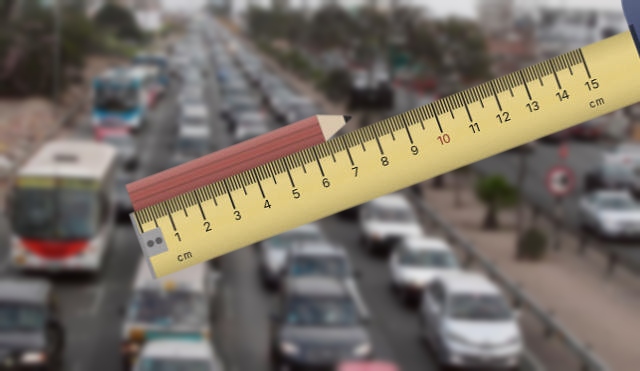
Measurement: 7.5 cm
